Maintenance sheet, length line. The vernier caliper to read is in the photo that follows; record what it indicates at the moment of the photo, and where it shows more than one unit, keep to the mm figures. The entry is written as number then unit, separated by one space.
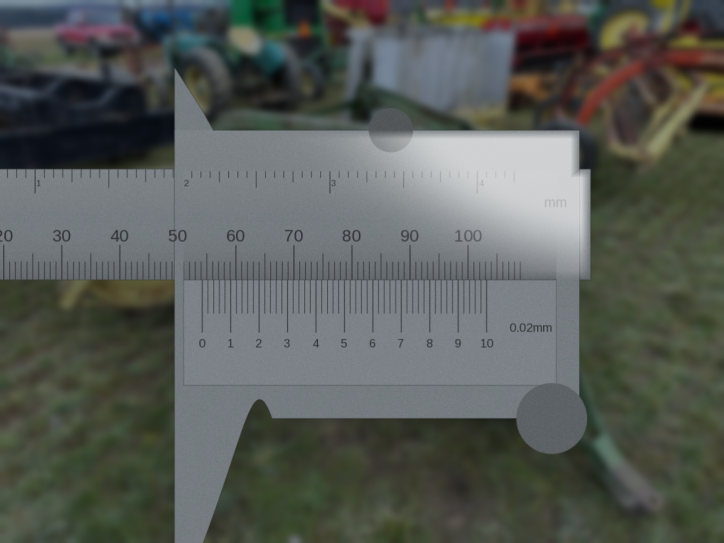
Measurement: 54.2 mm
